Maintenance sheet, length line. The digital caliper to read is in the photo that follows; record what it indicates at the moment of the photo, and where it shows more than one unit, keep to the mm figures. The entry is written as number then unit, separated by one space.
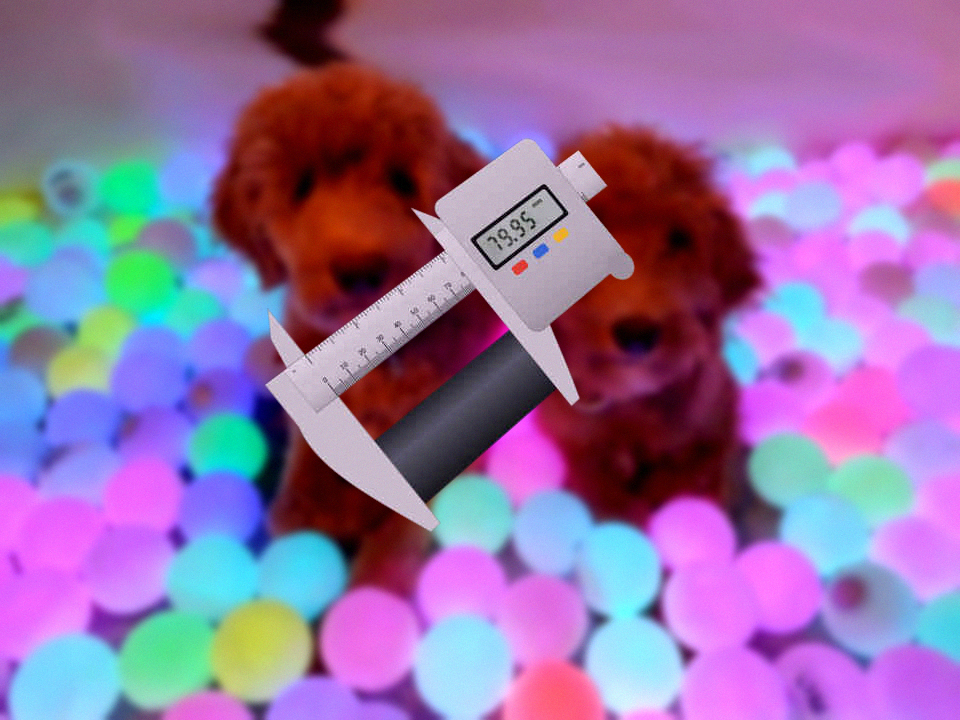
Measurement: 79.95 mm
